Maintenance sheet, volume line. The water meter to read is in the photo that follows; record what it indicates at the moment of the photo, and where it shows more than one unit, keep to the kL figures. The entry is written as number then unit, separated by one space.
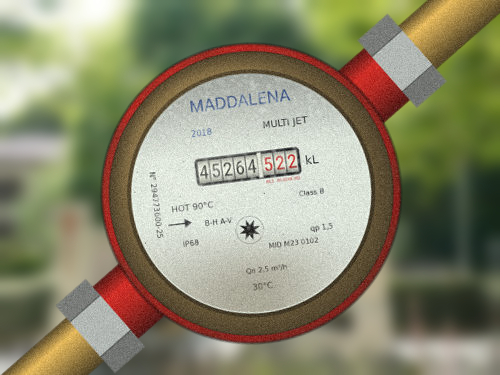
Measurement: 45264.522 kL
